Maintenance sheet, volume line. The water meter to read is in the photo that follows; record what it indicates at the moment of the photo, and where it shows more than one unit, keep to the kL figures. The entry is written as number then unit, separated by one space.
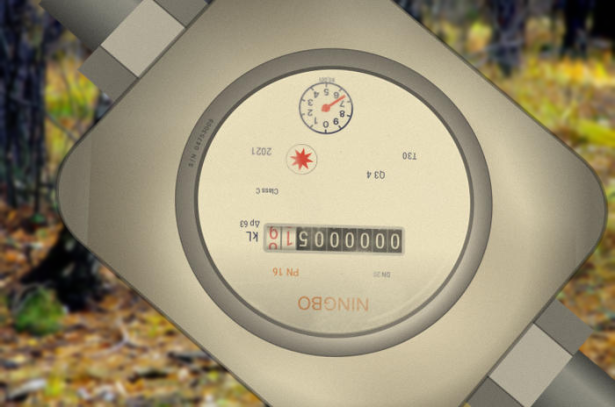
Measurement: 5.186 kL
